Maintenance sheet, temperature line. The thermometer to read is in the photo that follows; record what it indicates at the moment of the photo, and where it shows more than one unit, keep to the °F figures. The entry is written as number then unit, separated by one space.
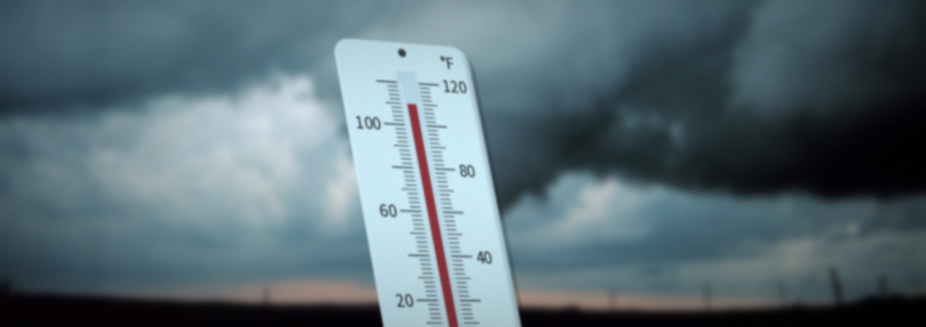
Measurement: 110 °F
